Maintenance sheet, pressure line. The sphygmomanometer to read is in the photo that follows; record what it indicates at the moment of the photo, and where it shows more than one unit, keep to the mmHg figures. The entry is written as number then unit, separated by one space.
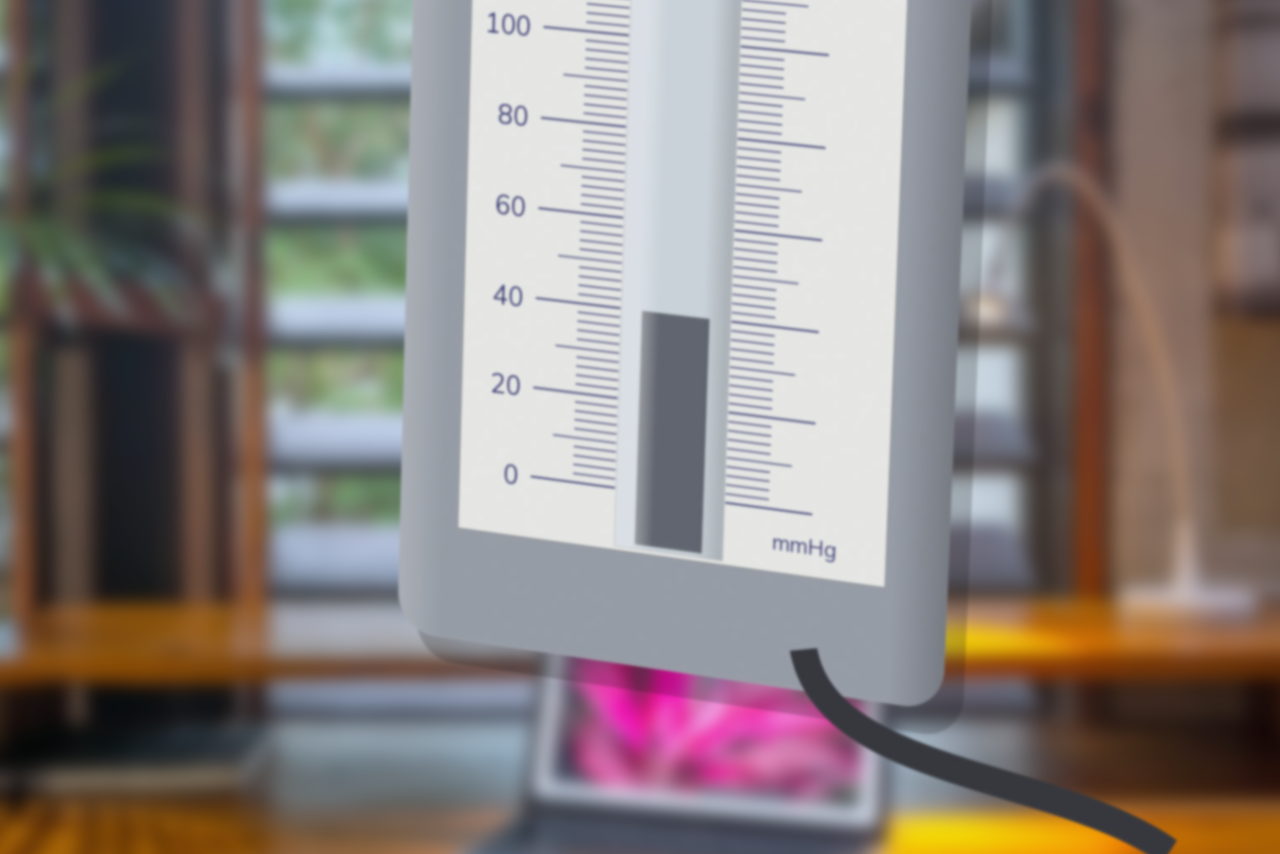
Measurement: 40 mmHg
